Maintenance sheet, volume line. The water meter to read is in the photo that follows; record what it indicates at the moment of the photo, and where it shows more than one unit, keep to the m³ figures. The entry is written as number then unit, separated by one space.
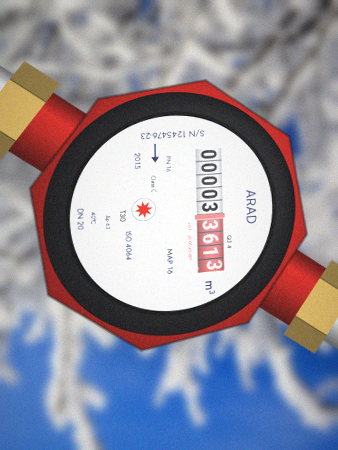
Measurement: 3.3613 m³
